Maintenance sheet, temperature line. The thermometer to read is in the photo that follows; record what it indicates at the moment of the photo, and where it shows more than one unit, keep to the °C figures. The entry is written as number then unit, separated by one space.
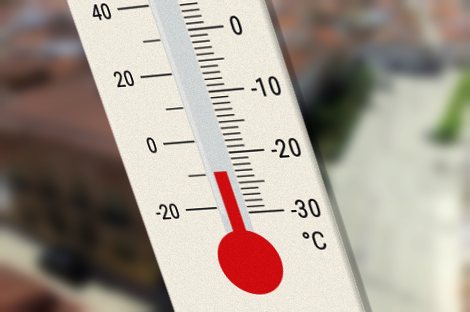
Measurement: -23 °C
